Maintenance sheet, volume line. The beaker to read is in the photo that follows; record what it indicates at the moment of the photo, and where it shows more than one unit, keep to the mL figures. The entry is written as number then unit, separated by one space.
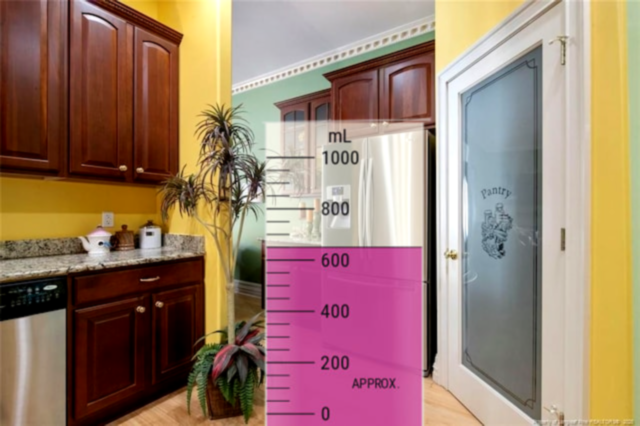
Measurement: 650 mL
